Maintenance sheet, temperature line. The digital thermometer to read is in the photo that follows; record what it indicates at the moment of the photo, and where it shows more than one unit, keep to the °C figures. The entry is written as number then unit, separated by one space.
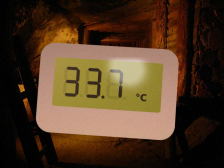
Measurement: 33.7 °C
